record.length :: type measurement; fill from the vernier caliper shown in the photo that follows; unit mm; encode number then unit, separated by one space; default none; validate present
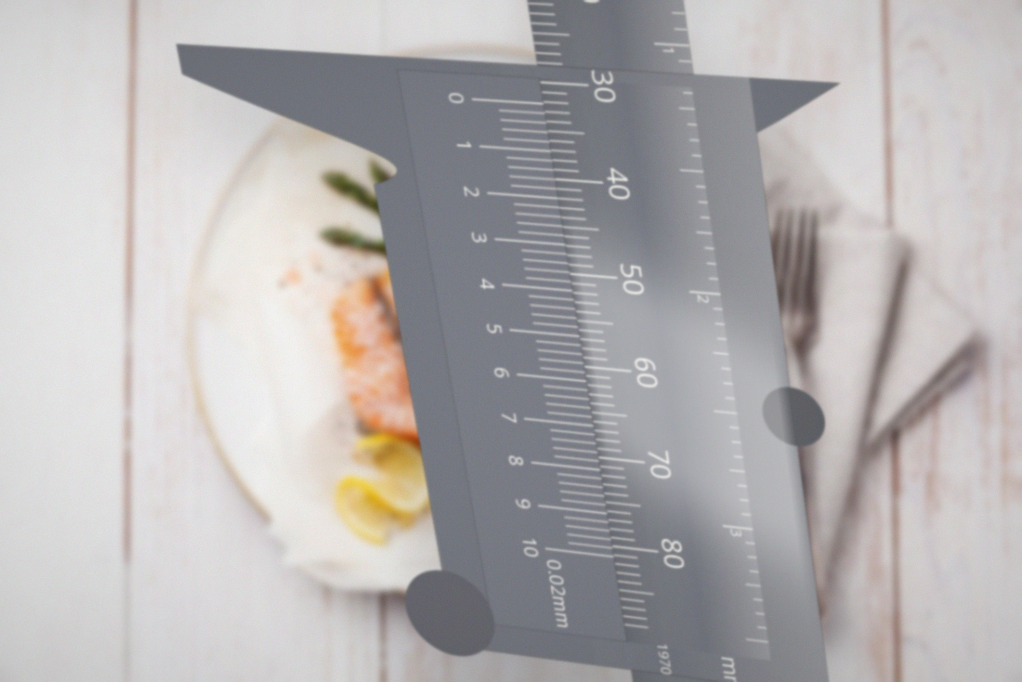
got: 32.2 mm
